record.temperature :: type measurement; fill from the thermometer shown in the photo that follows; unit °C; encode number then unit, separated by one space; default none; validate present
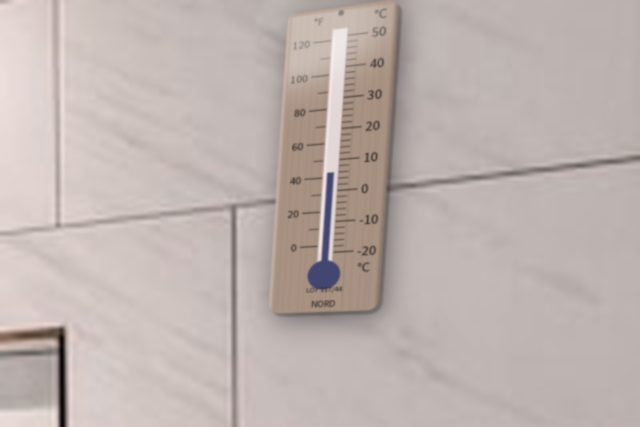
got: 6 °C
